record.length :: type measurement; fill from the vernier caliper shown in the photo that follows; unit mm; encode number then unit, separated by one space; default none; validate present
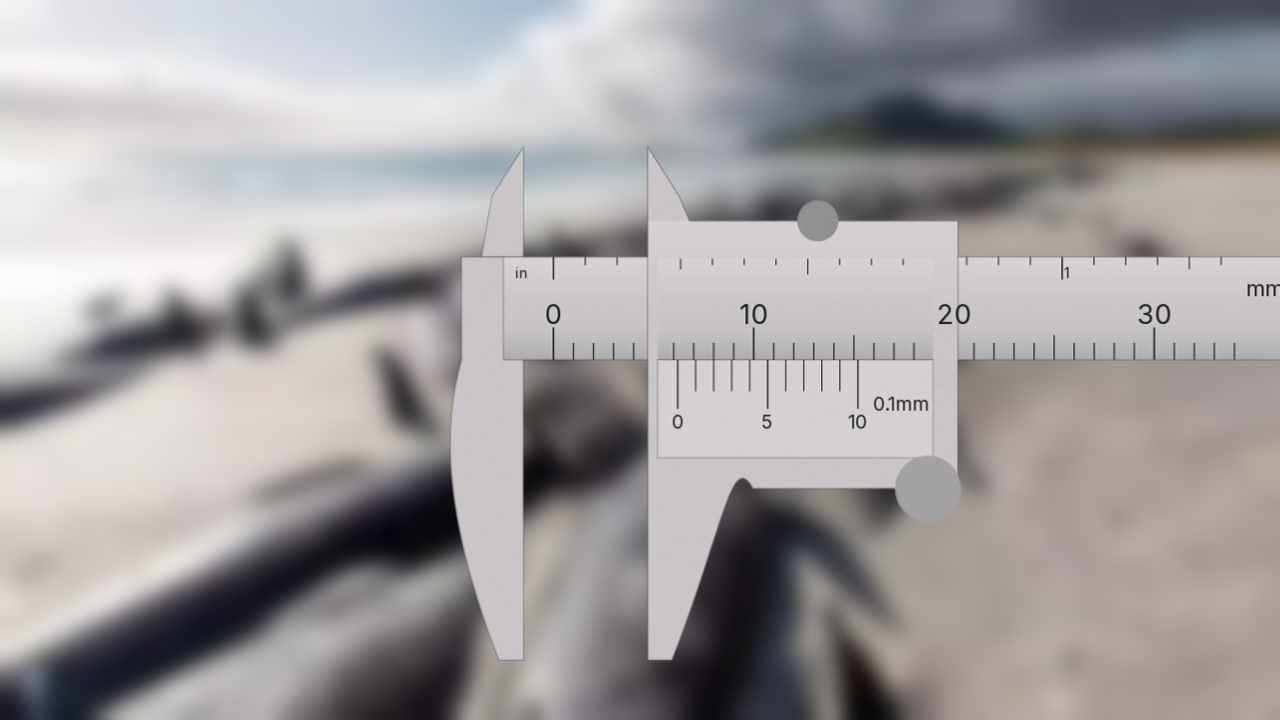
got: 6.2 mm
